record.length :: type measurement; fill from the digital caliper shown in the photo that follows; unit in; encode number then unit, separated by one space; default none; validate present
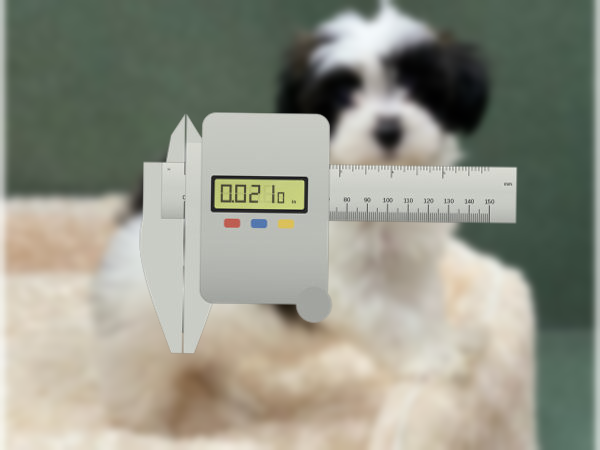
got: 0.0210 in
